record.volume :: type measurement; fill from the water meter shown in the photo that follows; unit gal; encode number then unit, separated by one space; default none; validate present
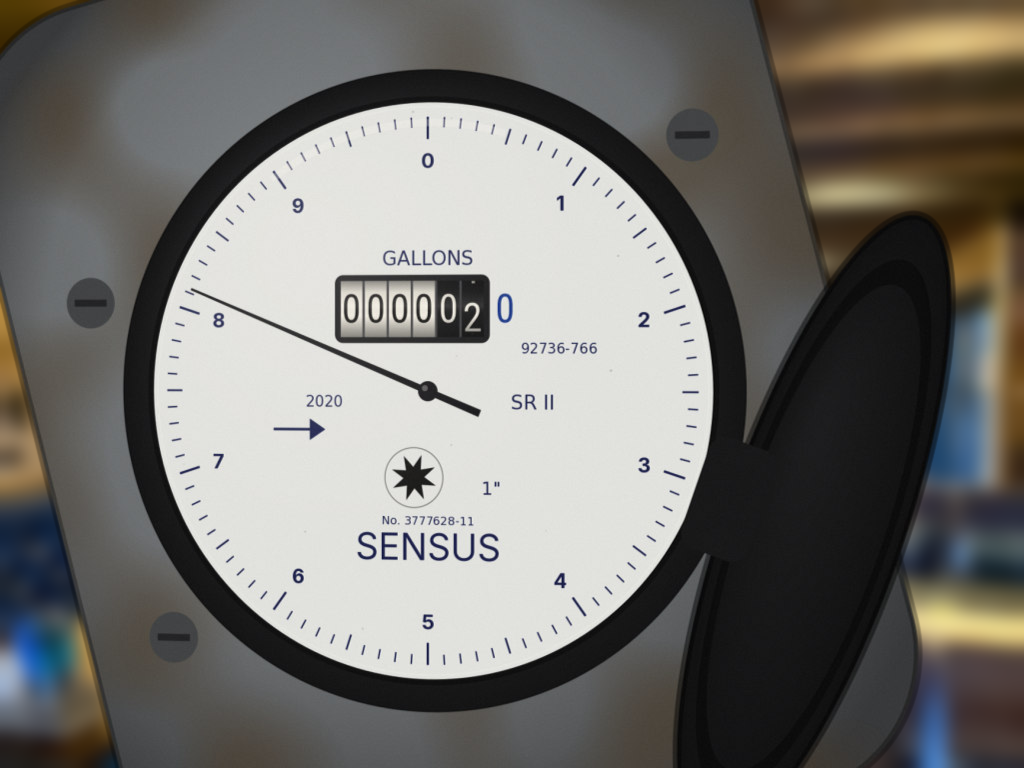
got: 18.1 gal
